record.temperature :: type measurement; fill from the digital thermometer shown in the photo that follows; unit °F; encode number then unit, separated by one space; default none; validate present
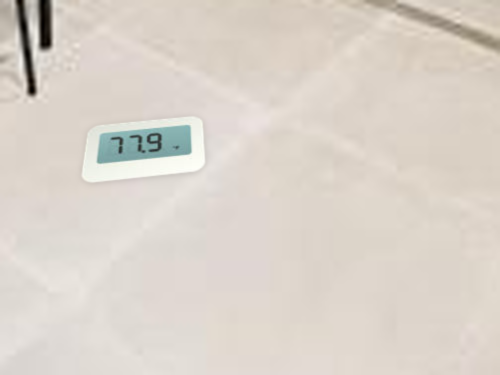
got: 77.9 °F
